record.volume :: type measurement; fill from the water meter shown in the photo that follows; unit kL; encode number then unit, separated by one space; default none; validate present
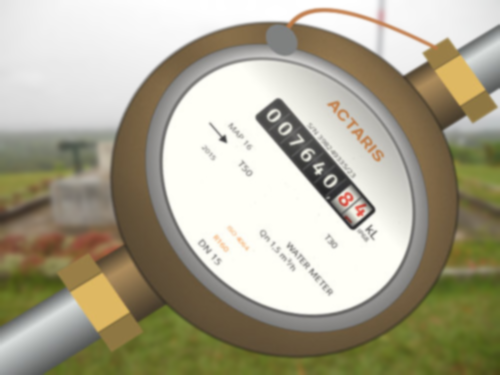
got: 7640.84 kL
